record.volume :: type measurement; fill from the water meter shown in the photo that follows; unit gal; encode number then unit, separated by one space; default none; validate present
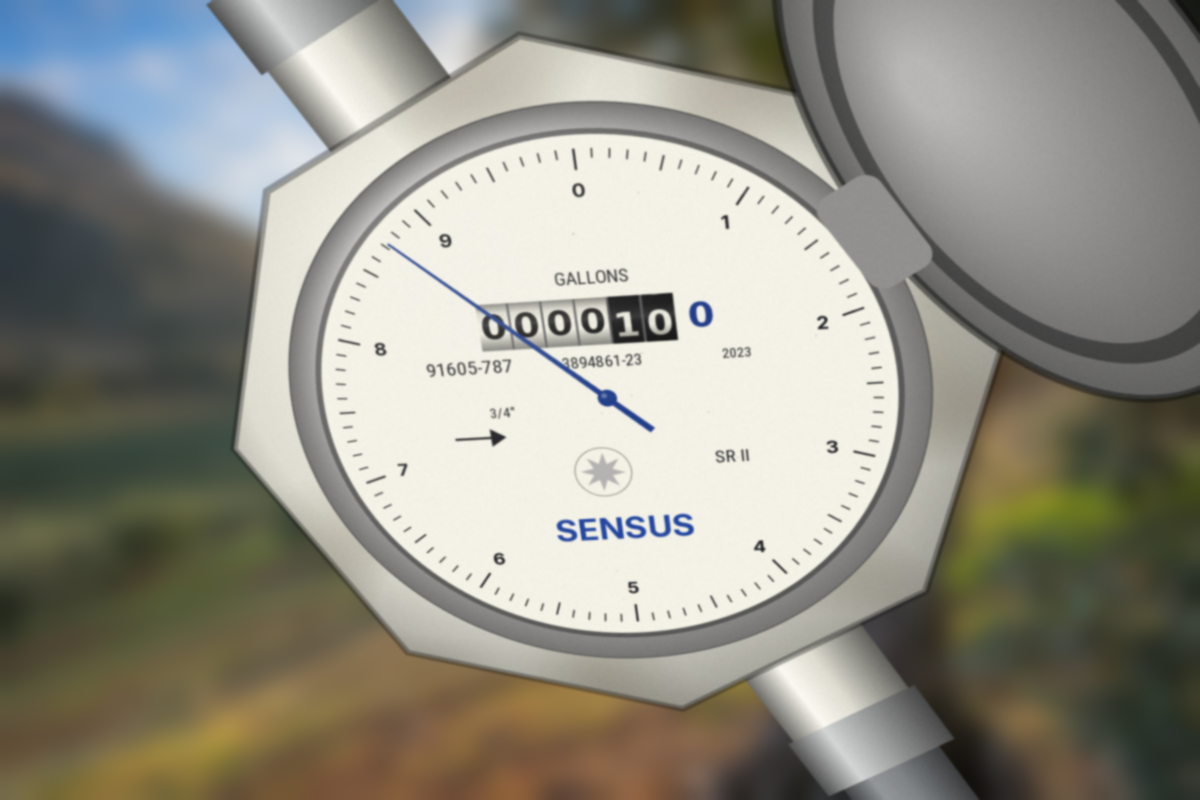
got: 98.7 gal
